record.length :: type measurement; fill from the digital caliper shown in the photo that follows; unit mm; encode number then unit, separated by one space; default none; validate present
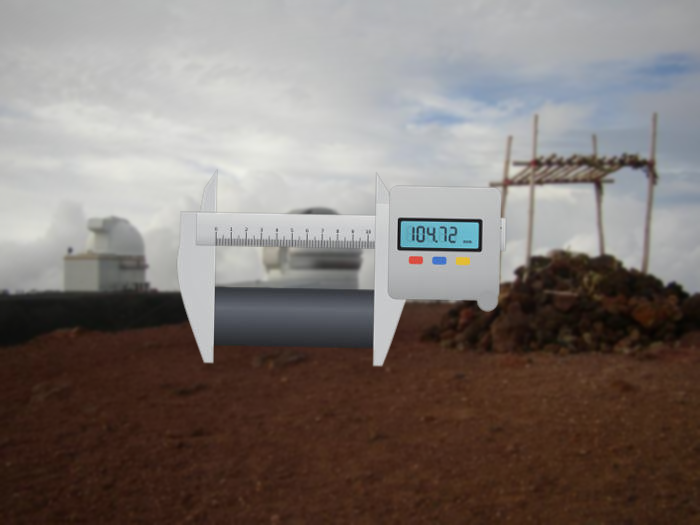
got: 104.72 mm
